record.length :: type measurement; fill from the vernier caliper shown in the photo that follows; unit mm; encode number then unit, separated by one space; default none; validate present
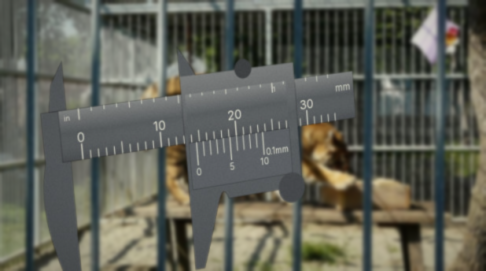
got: 14.6 mm
